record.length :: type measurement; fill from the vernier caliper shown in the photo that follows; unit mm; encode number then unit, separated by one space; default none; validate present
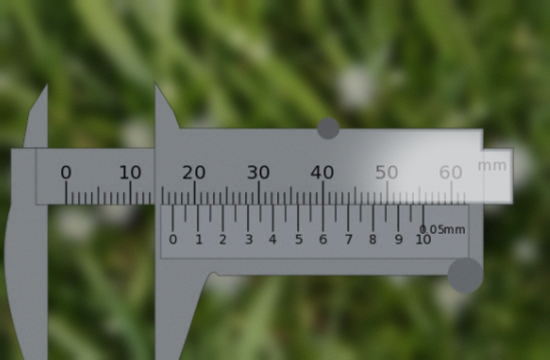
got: 16.6 mm
